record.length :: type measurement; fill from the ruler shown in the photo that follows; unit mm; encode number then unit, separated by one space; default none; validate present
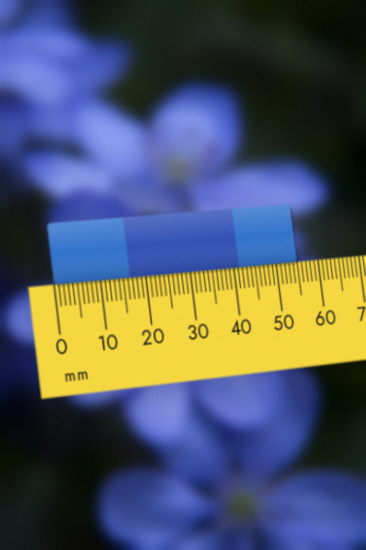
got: 55 mm
